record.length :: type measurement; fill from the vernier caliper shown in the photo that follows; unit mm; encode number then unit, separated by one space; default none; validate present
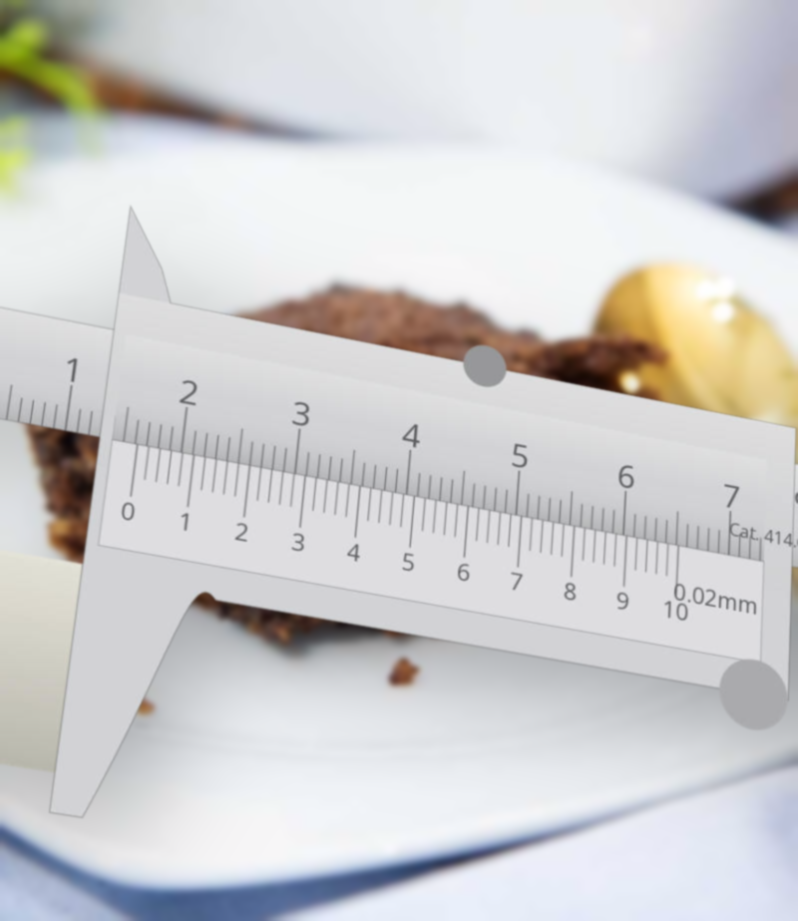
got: 16.2 mm
